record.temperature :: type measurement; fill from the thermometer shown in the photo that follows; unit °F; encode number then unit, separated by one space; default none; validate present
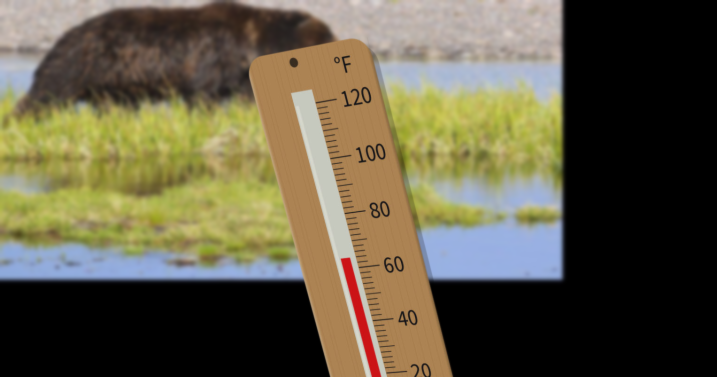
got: 64 °F
